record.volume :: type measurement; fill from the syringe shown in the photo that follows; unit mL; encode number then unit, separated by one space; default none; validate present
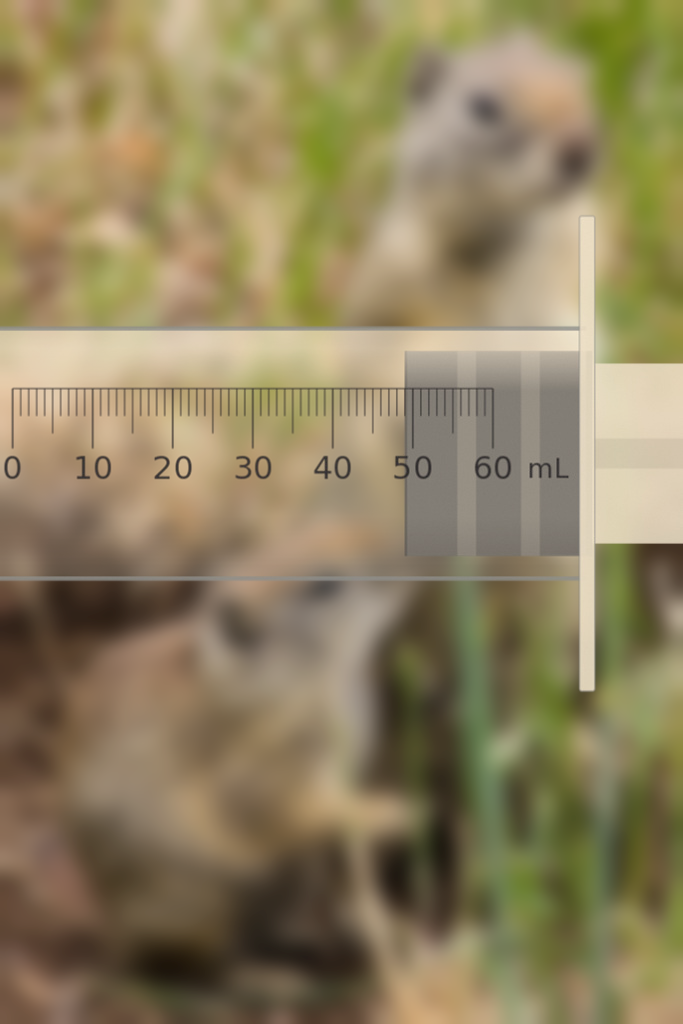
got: 49 mL
